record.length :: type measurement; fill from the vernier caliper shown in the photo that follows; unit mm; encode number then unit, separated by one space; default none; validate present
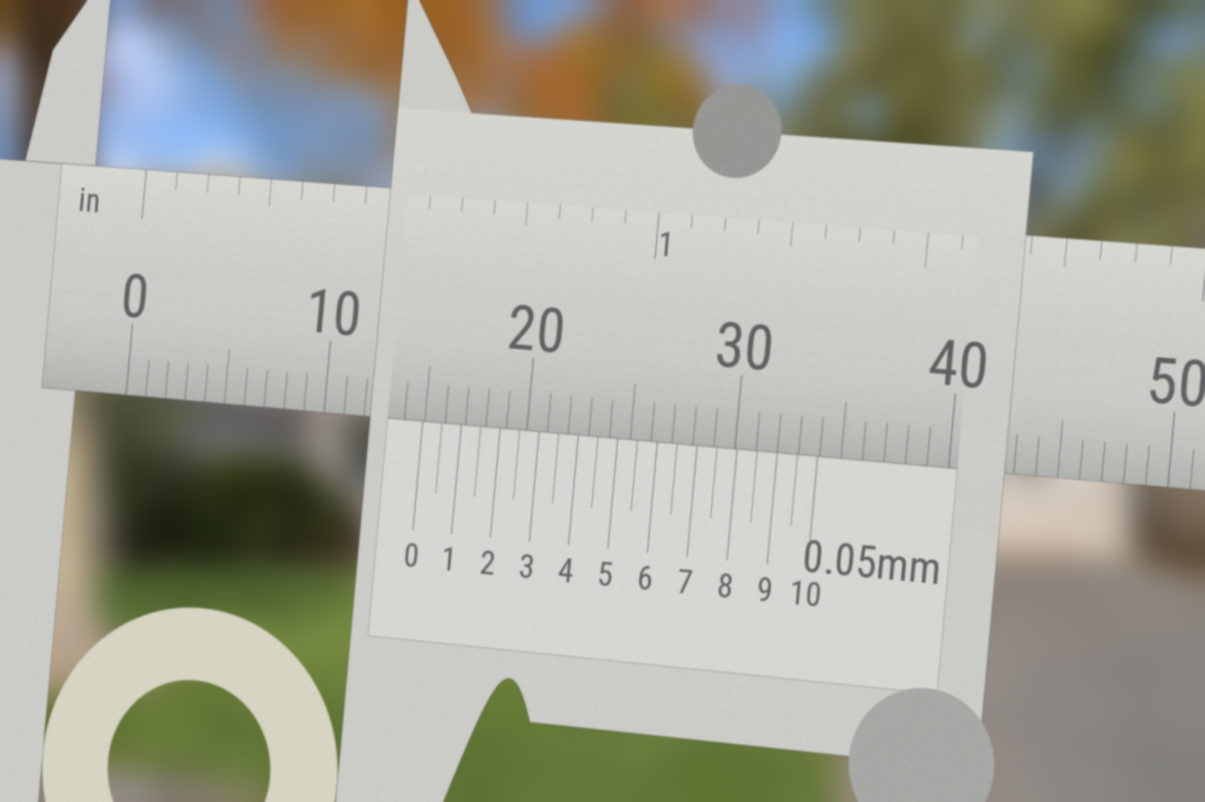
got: 14.9 mm
